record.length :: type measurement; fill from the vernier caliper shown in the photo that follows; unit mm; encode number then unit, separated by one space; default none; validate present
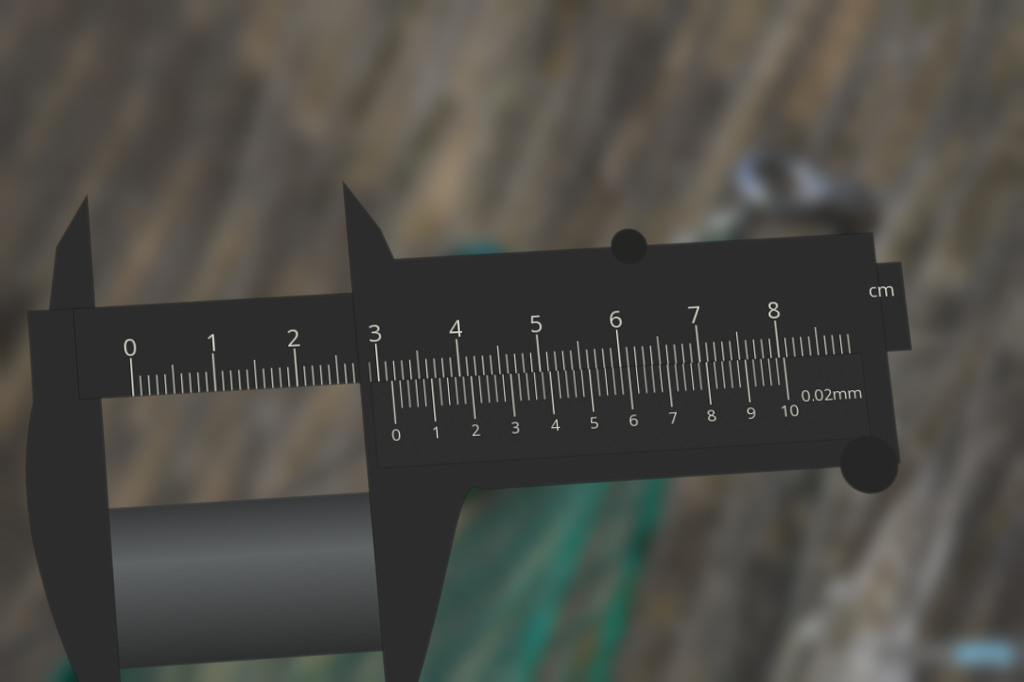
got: 31.6 mm
